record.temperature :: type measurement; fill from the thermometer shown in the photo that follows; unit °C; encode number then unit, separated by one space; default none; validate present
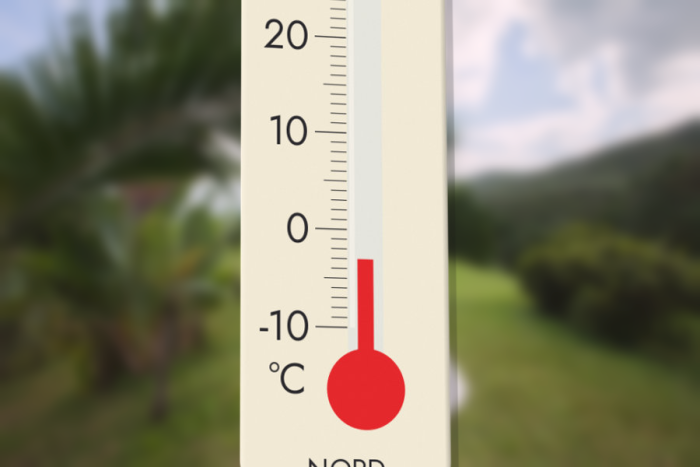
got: -3 °C
